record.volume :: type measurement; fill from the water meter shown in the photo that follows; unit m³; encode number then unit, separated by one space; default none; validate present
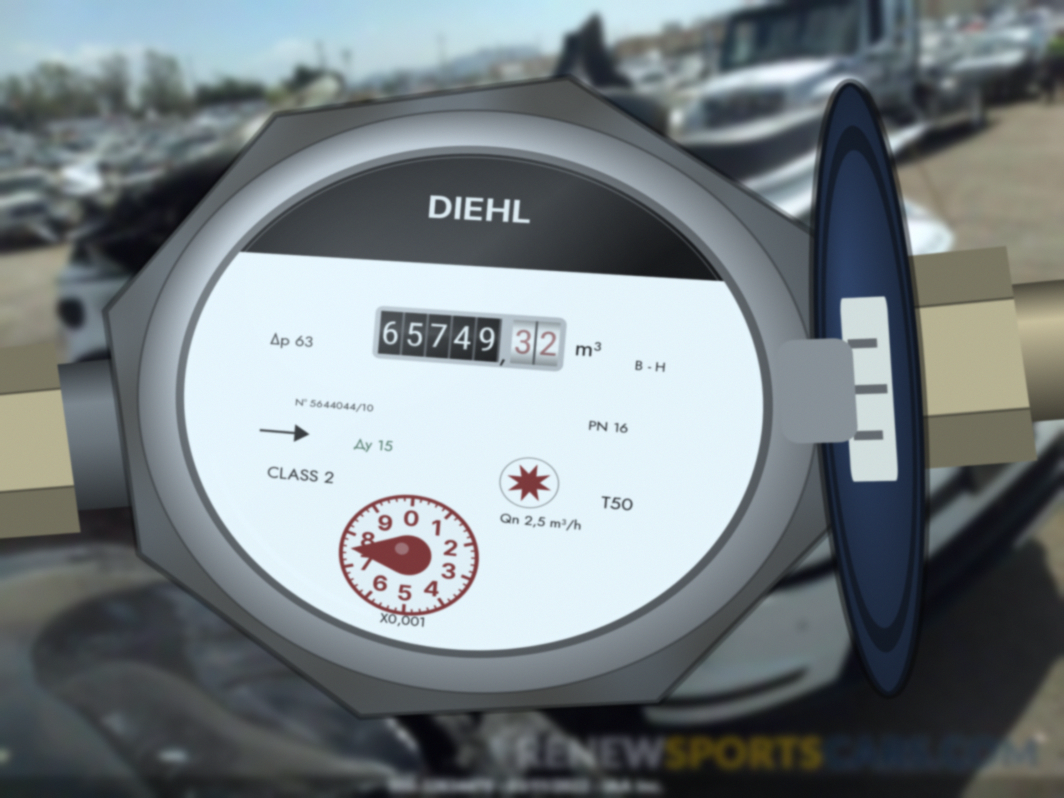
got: 65749.327 m³
